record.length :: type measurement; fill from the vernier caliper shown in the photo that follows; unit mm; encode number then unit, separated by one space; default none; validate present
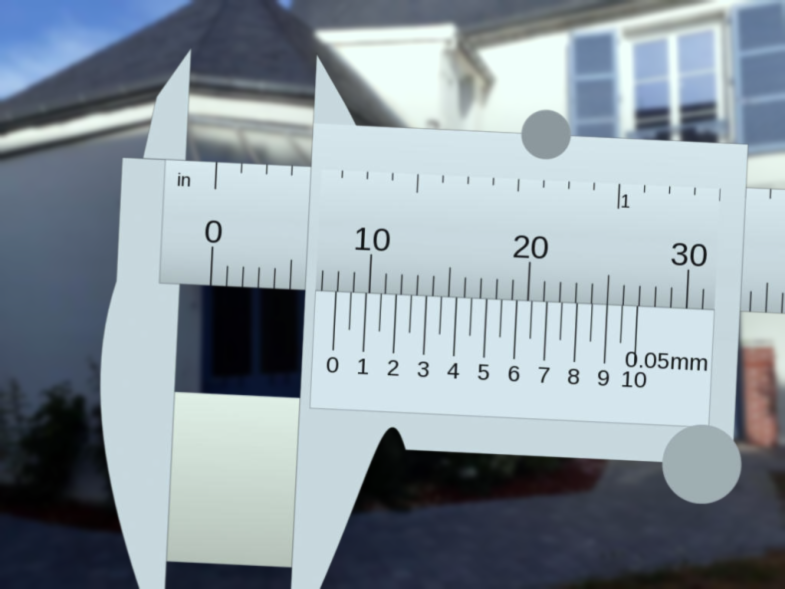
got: 7.9 mm
